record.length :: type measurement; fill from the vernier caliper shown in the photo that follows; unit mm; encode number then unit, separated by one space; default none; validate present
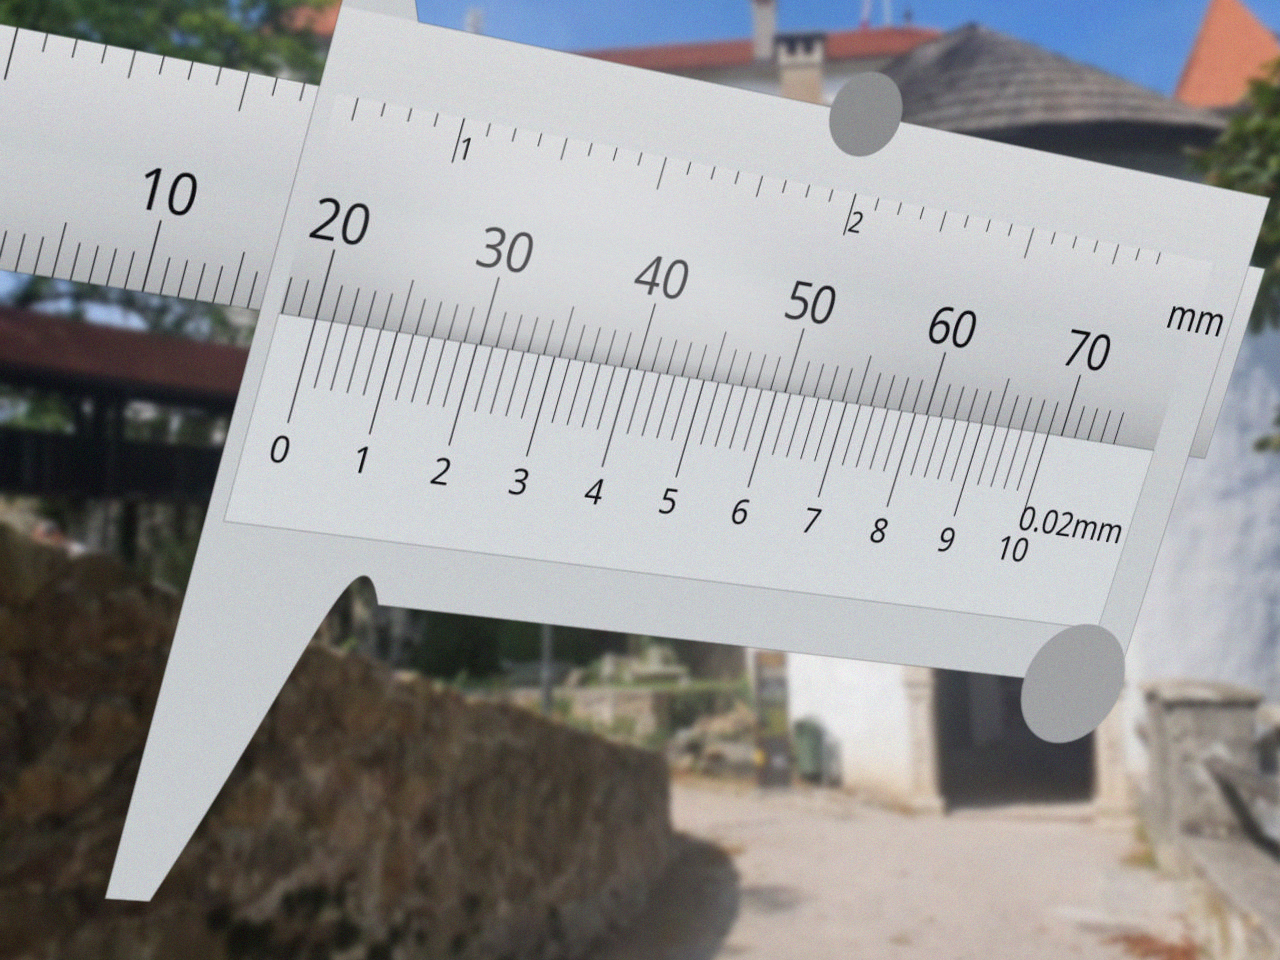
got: 20.0 mm
